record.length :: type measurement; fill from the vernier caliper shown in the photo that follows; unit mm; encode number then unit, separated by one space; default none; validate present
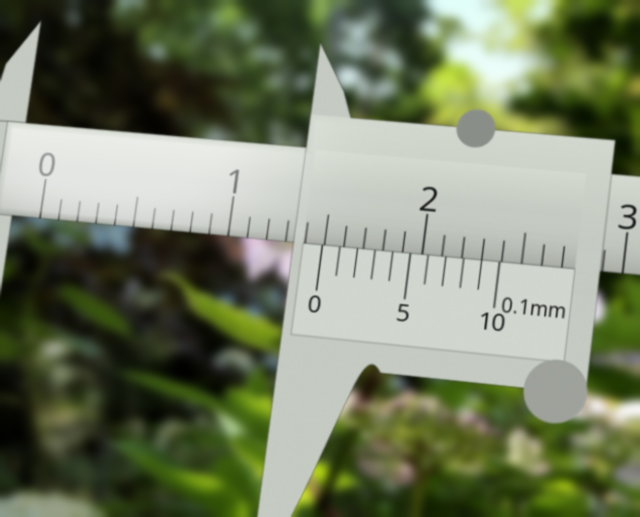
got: 14.9 mm
